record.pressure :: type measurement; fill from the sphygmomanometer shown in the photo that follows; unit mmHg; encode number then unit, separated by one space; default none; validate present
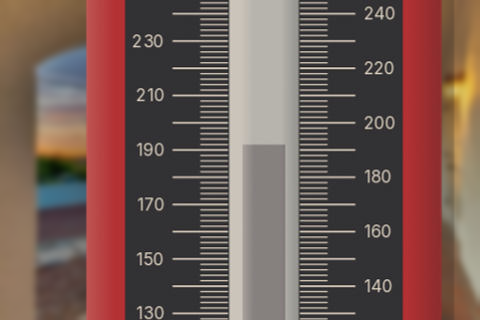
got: 192 mmHg
